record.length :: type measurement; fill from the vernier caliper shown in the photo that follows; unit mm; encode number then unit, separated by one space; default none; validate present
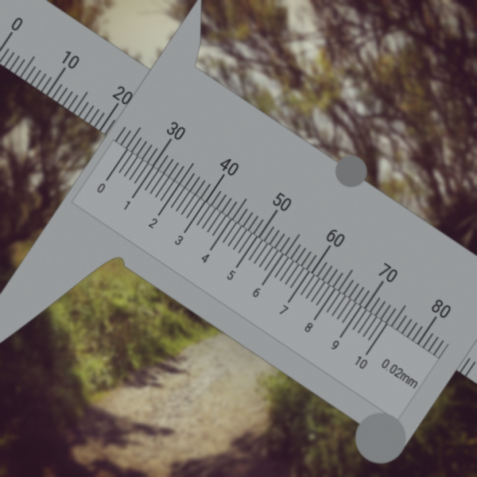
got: 25.2 mm
